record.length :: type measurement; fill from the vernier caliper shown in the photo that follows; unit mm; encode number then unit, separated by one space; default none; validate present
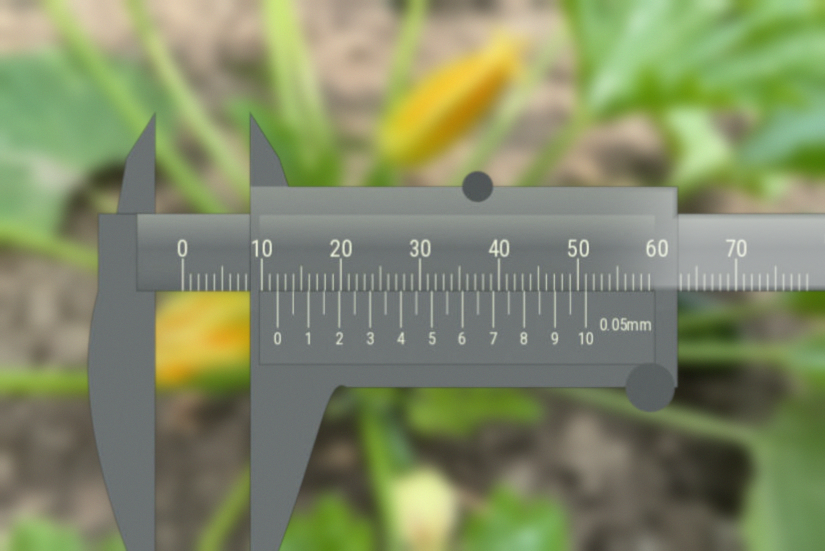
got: 12.0 mm
